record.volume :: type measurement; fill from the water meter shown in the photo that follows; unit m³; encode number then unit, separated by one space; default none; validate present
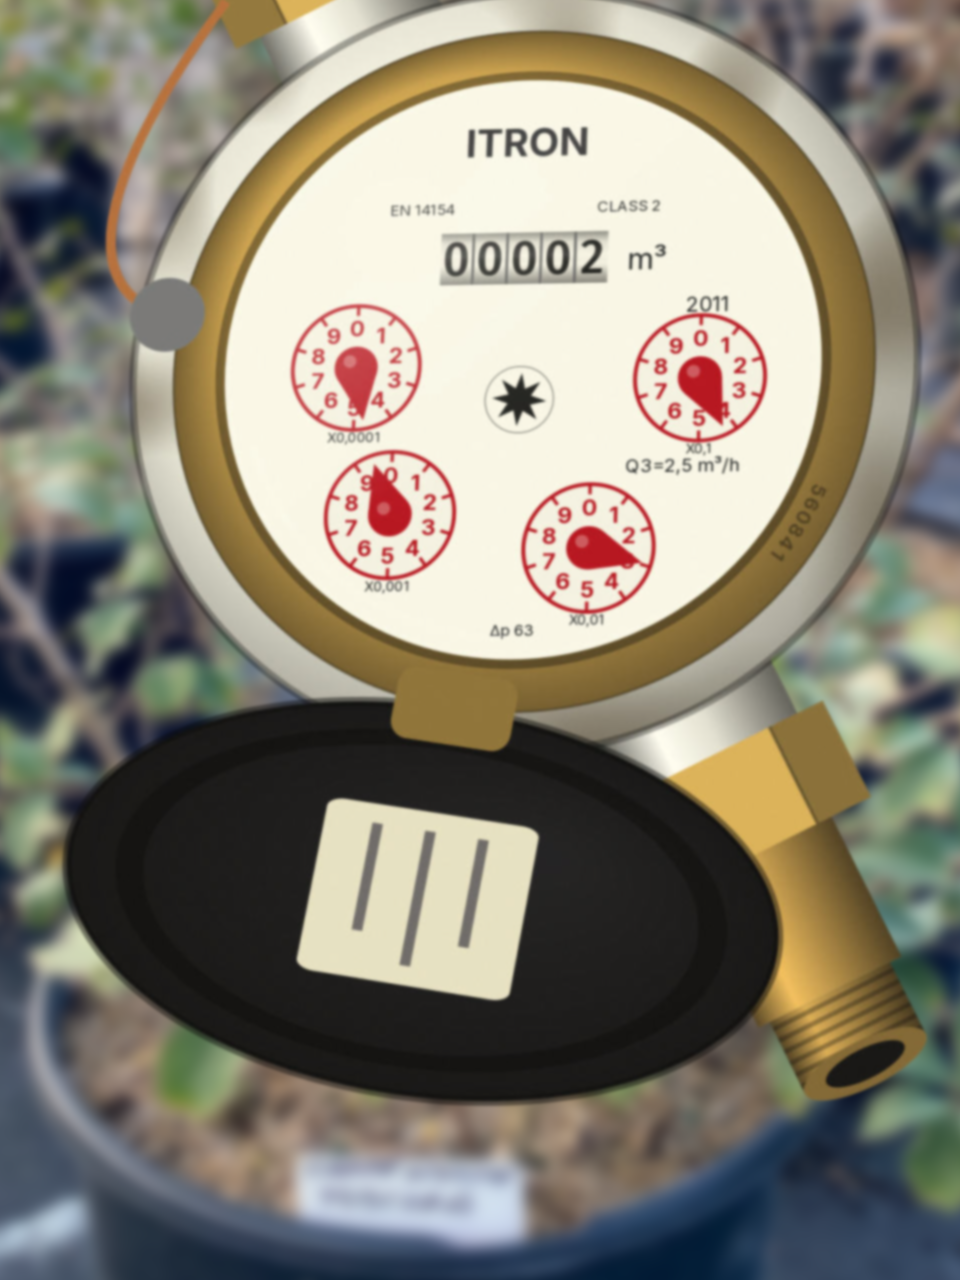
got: 2.4294 m³
